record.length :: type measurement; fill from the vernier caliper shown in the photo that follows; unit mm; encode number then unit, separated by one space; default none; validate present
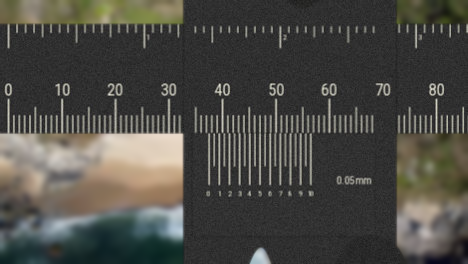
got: 37.5 mm
